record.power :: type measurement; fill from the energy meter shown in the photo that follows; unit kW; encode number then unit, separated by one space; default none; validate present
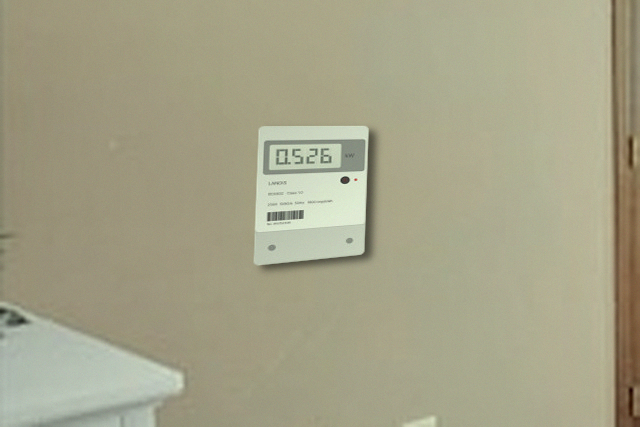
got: 0.526 kW
